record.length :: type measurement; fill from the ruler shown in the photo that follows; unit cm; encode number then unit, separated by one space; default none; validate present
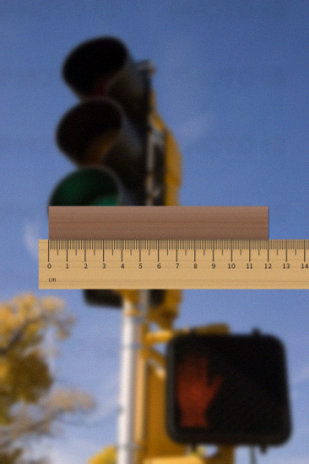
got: 12 cm
